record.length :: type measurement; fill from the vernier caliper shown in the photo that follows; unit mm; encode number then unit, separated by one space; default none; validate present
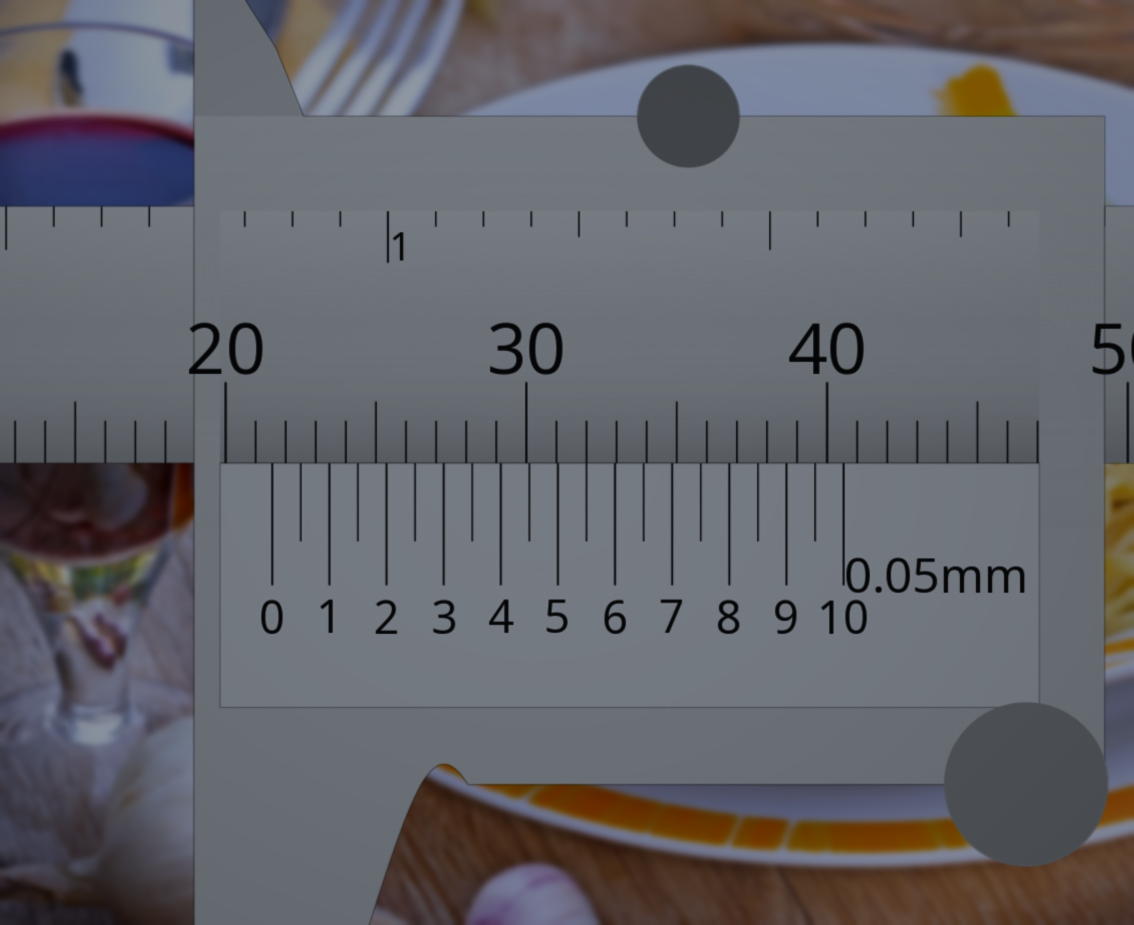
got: 21.55 mm
